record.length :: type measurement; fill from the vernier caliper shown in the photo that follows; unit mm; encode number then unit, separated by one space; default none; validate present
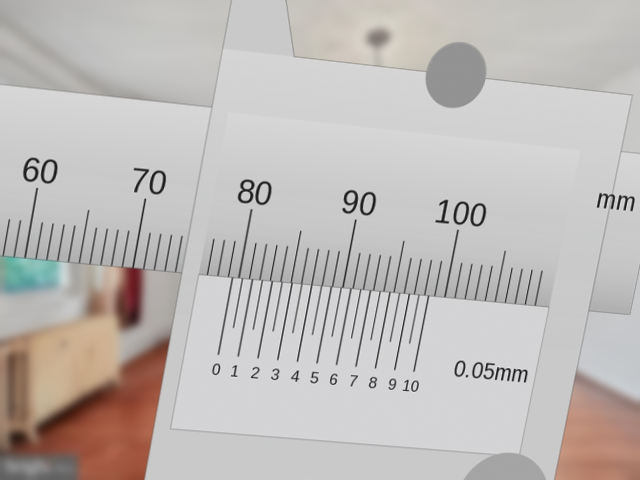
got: 79.4 mm
